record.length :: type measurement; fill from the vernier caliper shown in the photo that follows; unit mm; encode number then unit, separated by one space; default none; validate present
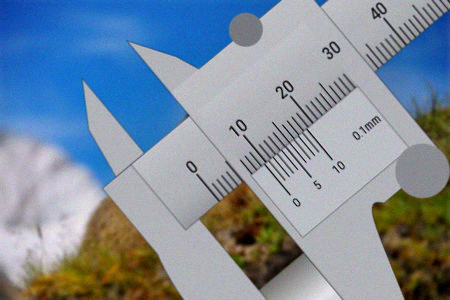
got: 9.6 mm
